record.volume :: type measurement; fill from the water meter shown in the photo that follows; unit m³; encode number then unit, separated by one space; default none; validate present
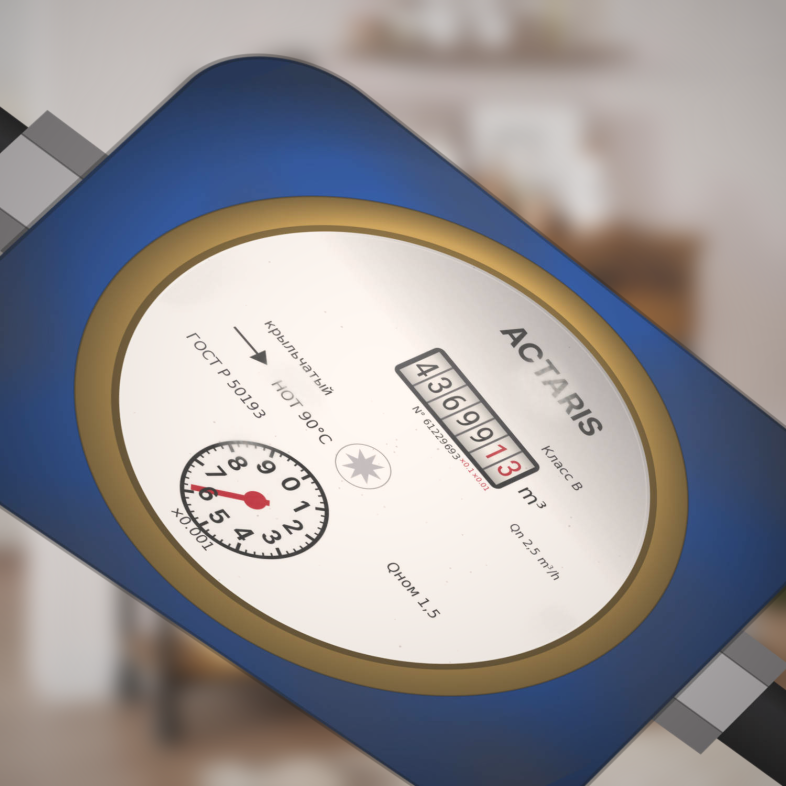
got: 43699.136 m³
